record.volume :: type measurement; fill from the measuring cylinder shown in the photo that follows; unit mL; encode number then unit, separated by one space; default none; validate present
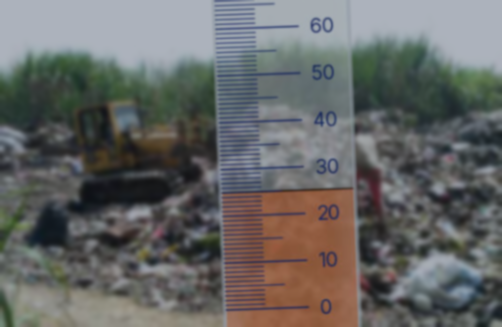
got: 25 mL
